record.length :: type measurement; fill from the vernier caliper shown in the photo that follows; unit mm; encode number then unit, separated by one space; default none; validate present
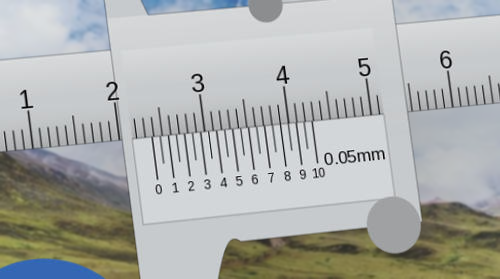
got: 23.8 mm
